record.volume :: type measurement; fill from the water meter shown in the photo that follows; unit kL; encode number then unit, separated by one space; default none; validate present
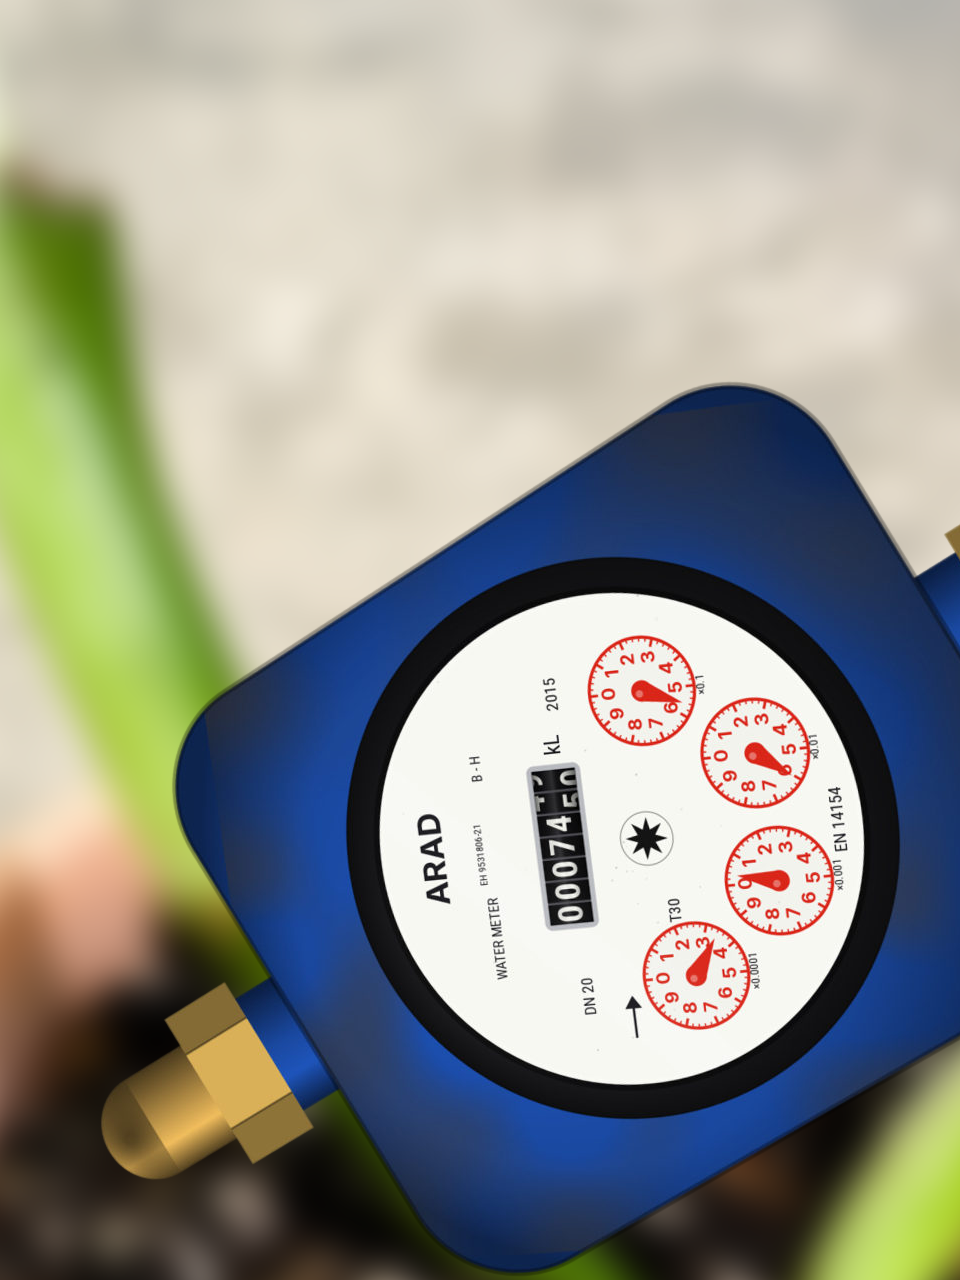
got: 7449.5603 kL
